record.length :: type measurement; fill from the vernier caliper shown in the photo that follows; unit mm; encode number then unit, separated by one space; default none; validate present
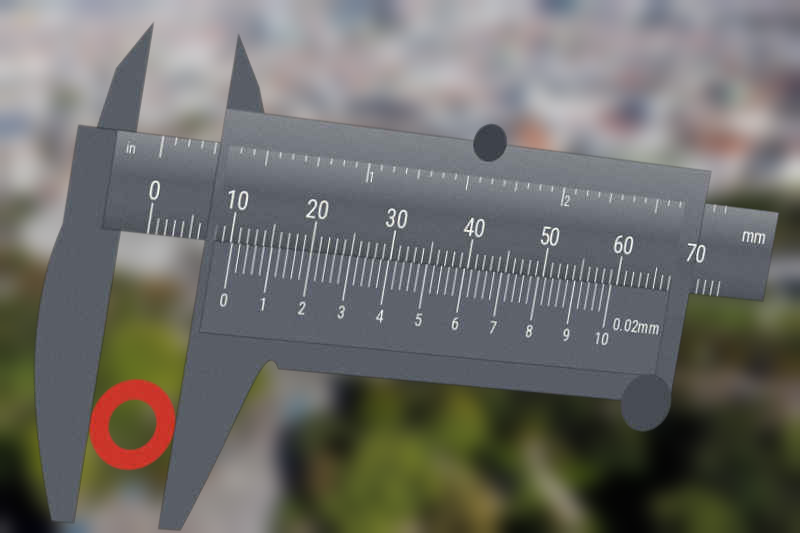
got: 10.2 mm
